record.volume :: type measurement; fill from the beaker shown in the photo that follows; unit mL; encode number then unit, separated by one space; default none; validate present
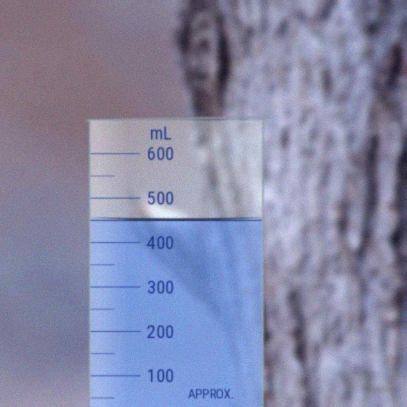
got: 450 mL
